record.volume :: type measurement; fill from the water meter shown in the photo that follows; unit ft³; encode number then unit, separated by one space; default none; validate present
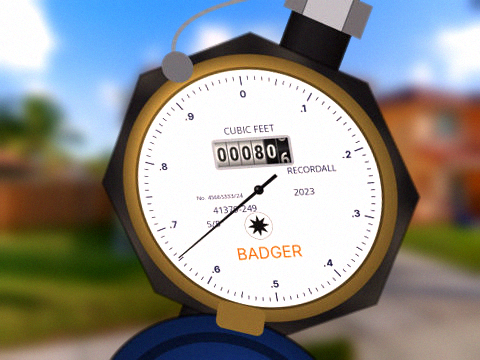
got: 805.65 ft³
